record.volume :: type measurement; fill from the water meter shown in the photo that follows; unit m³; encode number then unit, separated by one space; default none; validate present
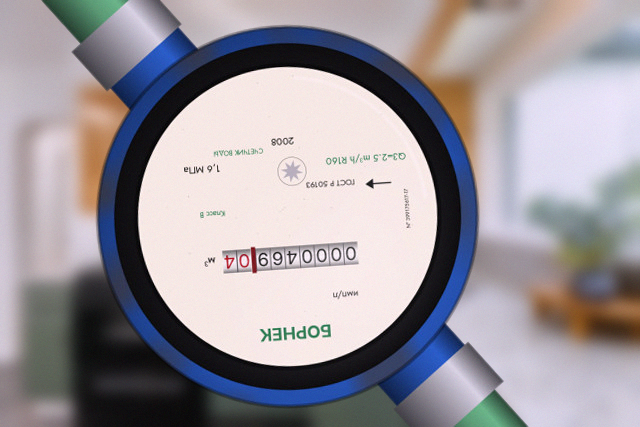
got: 469.04 m³
